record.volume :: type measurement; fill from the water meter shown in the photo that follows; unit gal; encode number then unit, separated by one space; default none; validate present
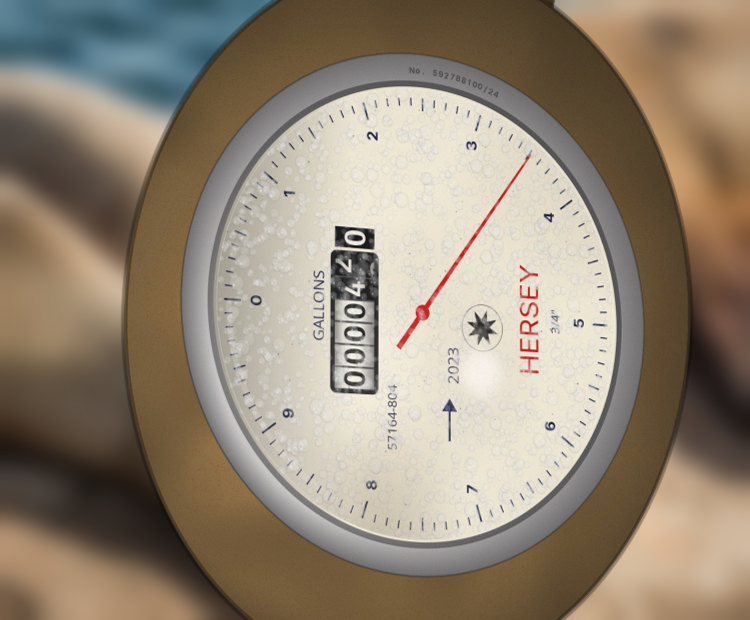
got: 423.5 gal
